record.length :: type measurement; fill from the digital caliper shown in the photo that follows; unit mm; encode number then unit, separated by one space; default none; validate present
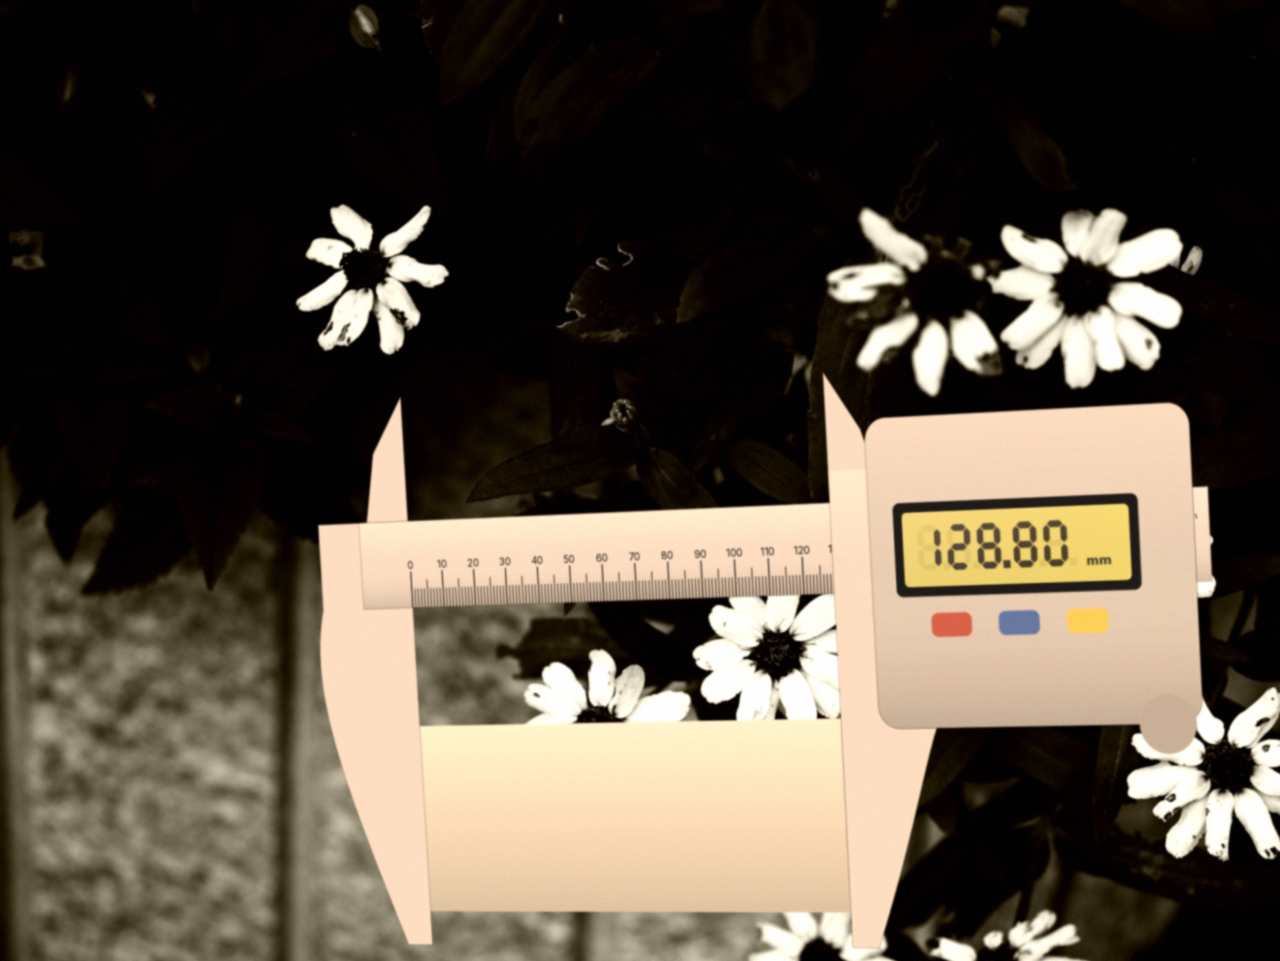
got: 128.80 mm
